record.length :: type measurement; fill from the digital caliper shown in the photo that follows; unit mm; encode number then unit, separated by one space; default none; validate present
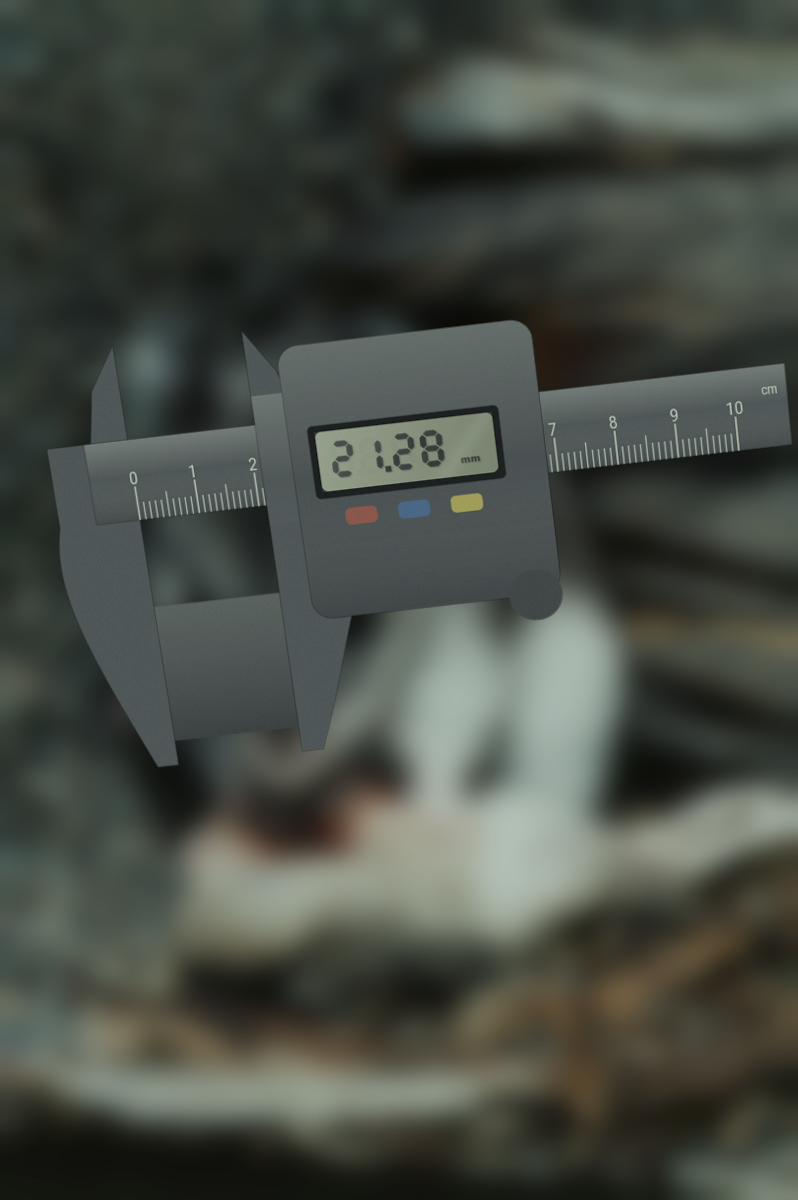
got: 21.28 mm
